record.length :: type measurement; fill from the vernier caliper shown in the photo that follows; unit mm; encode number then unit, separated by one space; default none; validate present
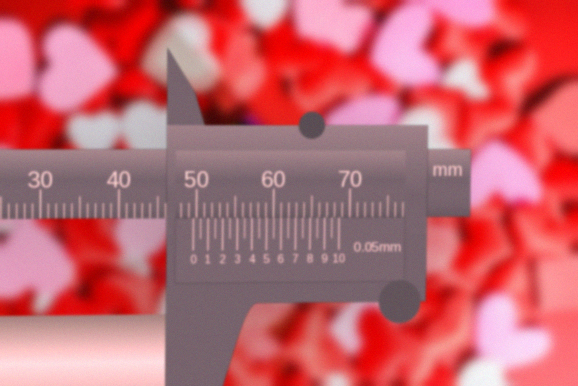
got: 49.6 mm
